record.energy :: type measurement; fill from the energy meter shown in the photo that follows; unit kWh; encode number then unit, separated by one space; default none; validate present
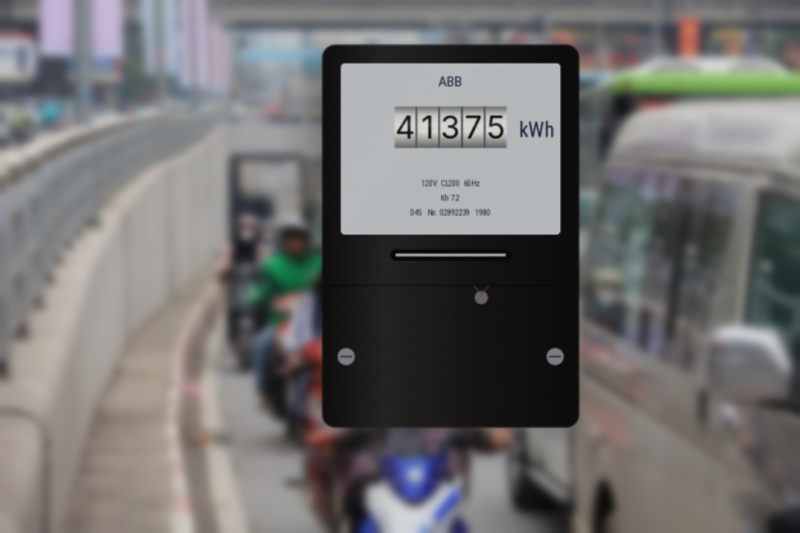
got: 41375 kWh
